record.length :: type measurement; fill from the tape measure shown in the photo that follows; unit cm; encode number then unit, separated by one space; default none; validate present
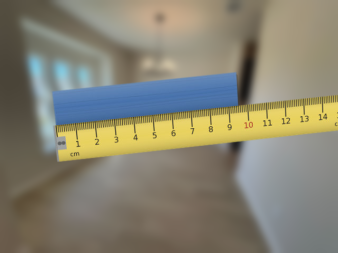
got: 9.5 cm
